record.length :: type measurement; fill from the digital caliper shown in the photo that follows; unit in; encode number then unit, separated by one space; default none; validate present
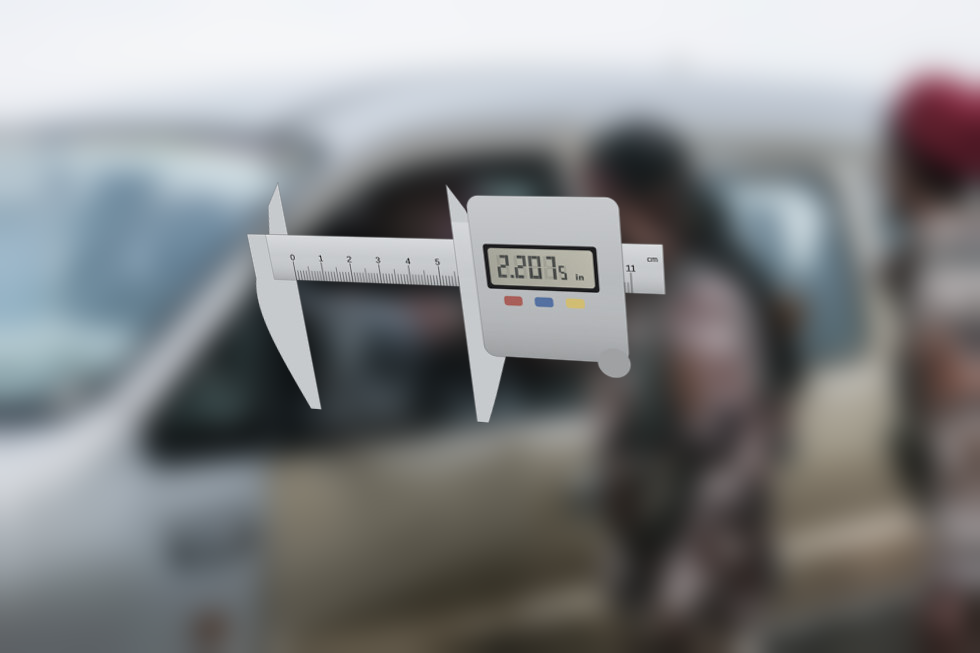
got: 2.2075 in
